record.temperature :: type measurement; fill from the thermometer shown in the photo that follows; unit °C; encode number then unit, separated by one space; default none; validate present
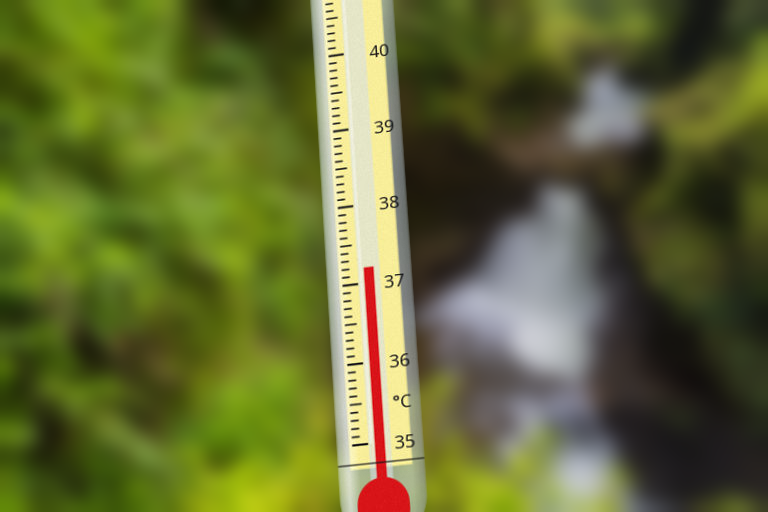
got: 37.2 °C
